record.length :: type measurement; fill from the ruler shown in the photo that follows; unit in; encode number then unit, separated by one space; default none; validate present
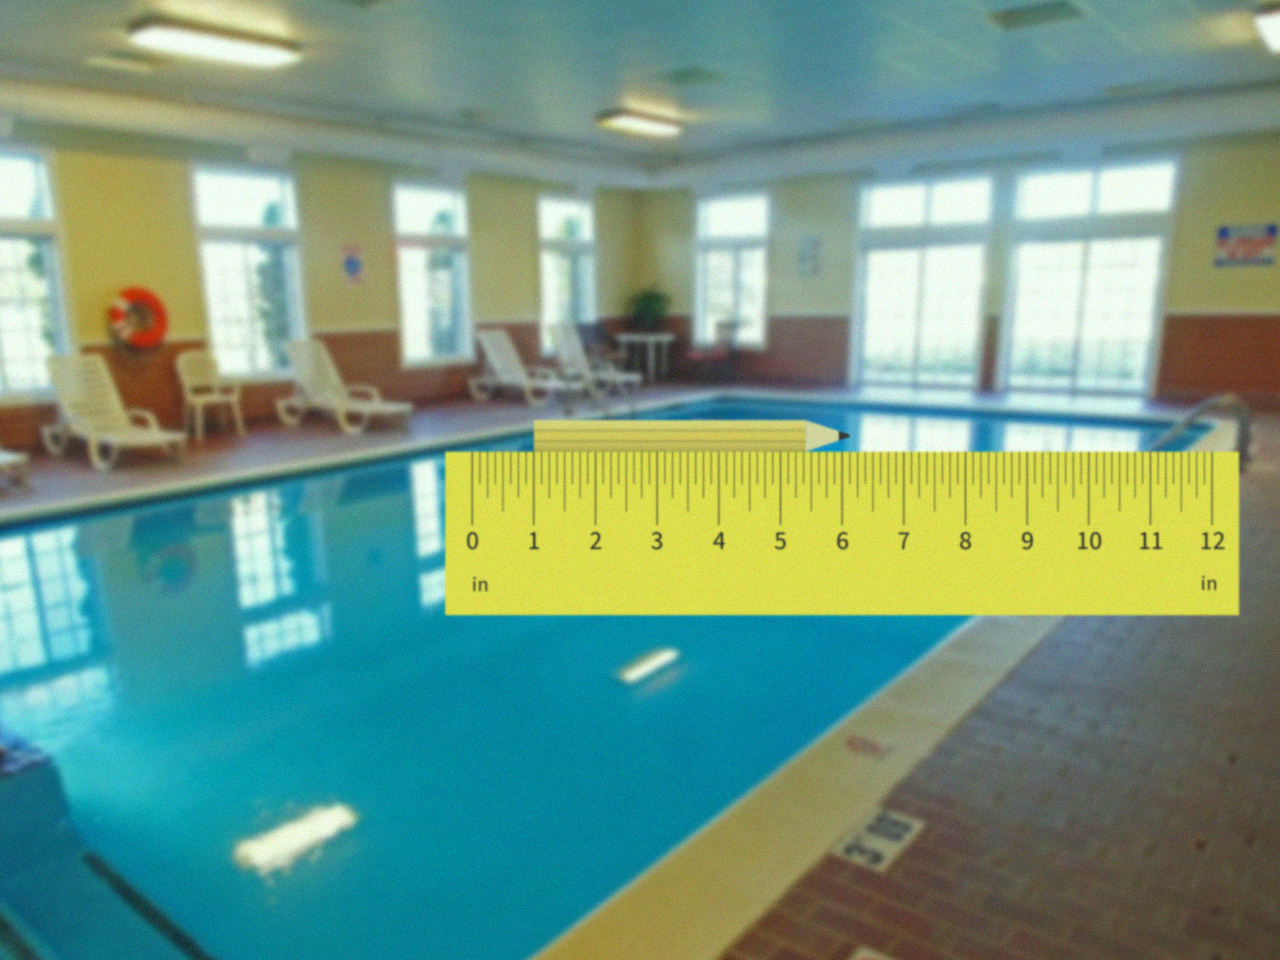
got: 5.125 in
